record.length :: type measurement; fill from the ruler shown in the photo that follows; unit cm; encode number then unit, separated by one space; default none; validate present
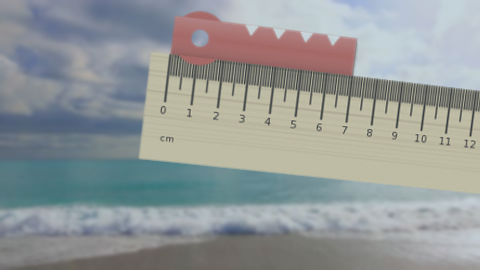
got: 7 cm
